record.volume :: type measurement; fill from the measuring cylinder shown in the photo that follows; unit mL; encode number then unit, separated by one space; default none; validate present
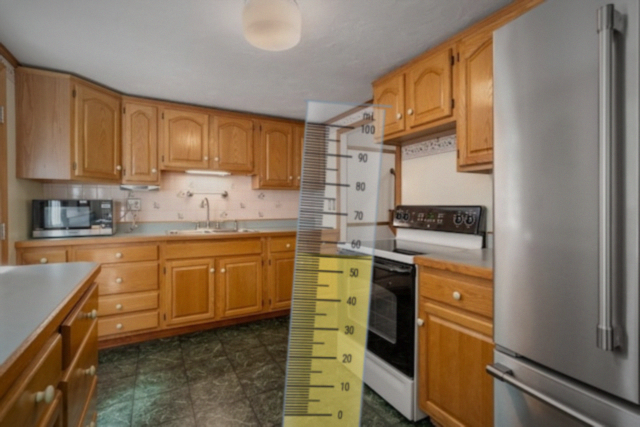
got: 55 mL
